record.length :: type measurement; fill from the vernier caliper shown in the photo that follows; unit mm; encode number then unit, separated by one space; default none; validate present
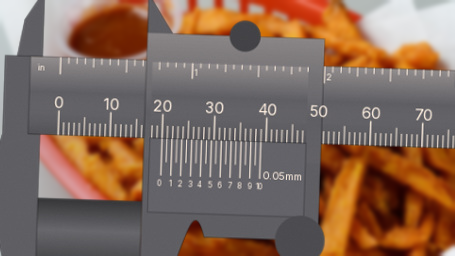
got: 20.0 mm
